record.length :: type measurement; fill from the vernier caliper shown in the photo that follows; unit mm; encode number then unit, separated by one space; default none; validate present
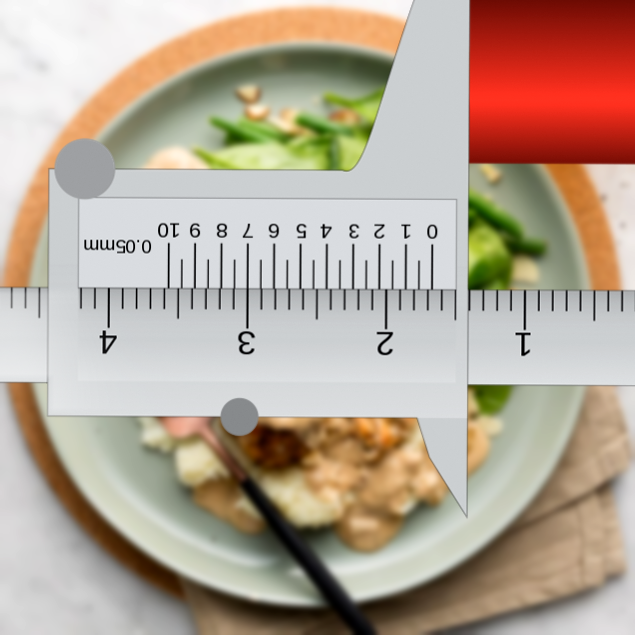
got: 16.7 mm
